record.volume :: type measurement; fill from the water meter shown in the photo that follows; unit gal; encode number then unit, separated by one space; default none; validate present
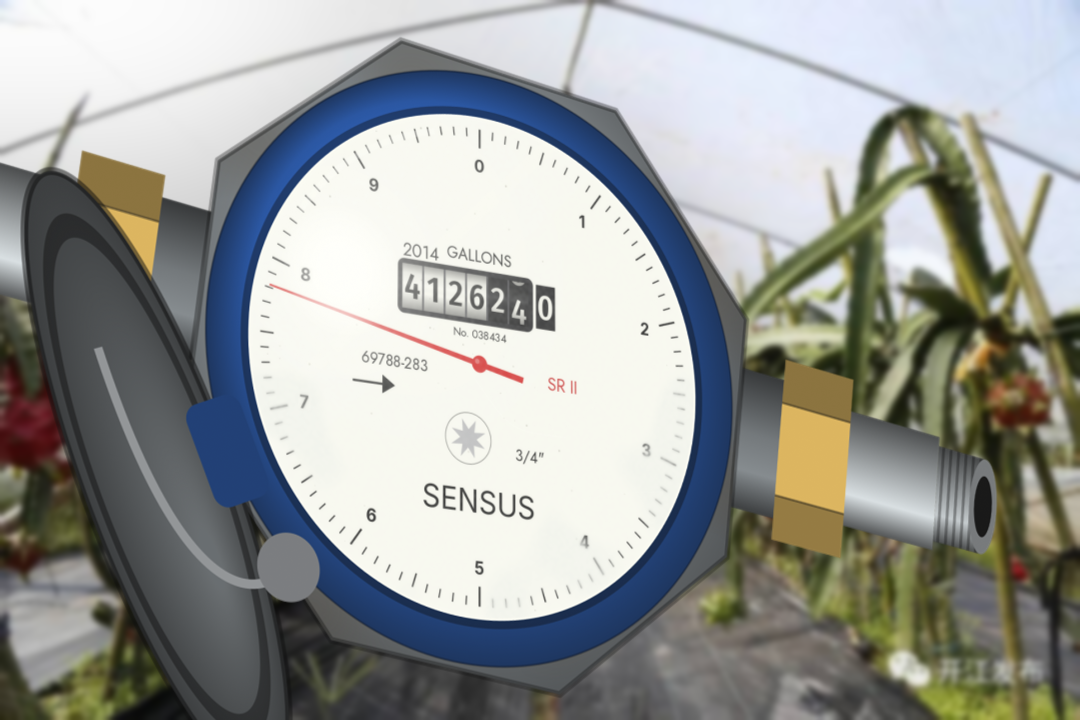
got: 4126237.8 gal
